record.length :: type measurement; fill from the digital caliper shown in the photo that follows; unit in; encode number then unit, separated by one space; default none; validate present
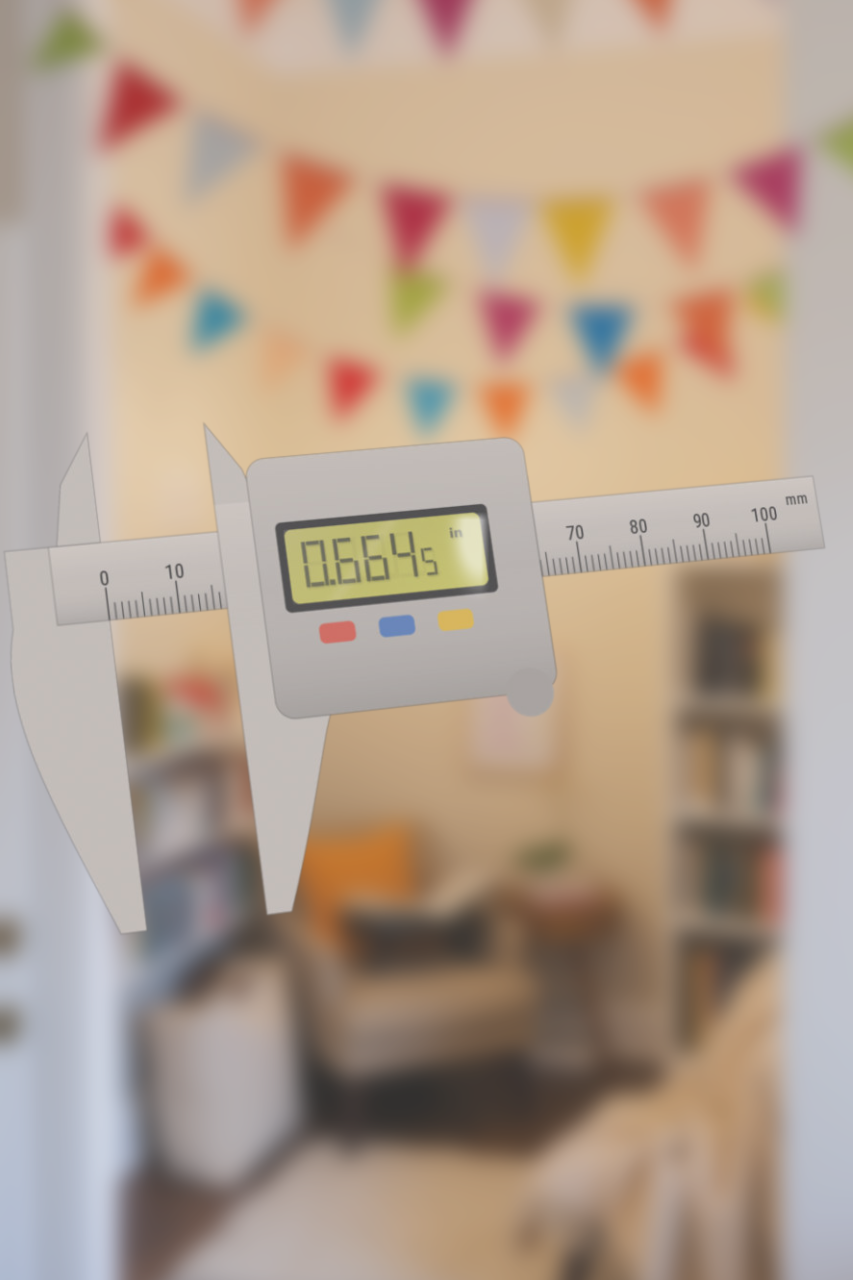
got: 0.6645 in
